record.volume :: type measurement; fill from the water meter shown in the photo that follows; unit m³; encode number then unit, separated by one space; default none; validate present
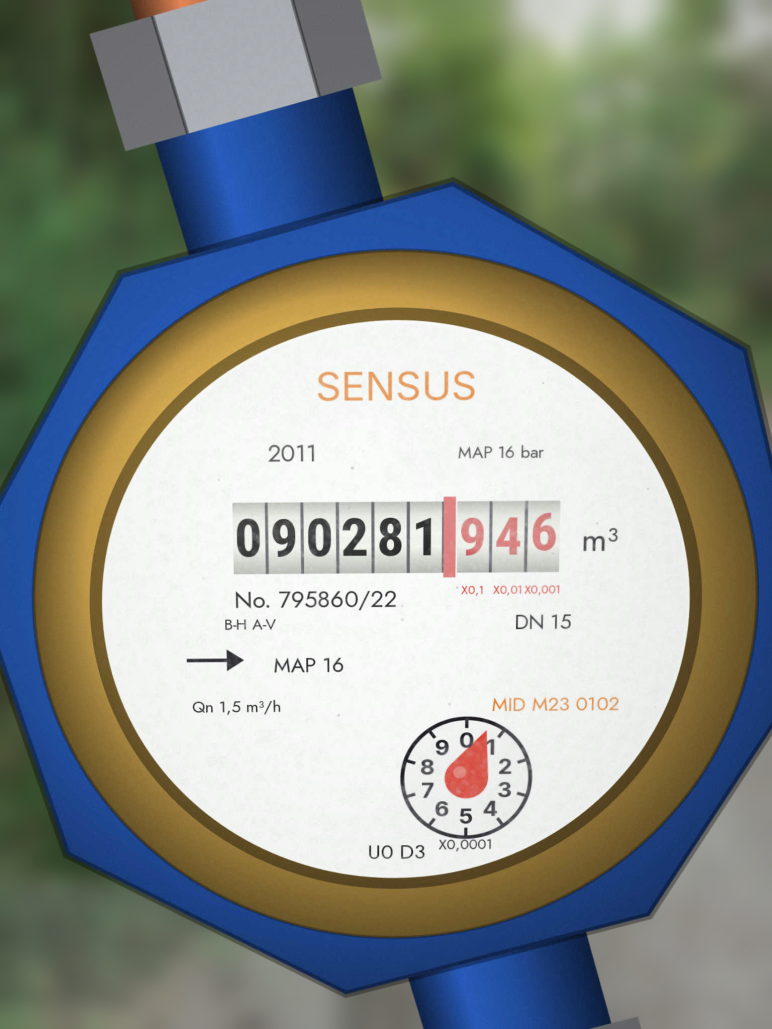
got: 90281.9460 m³
